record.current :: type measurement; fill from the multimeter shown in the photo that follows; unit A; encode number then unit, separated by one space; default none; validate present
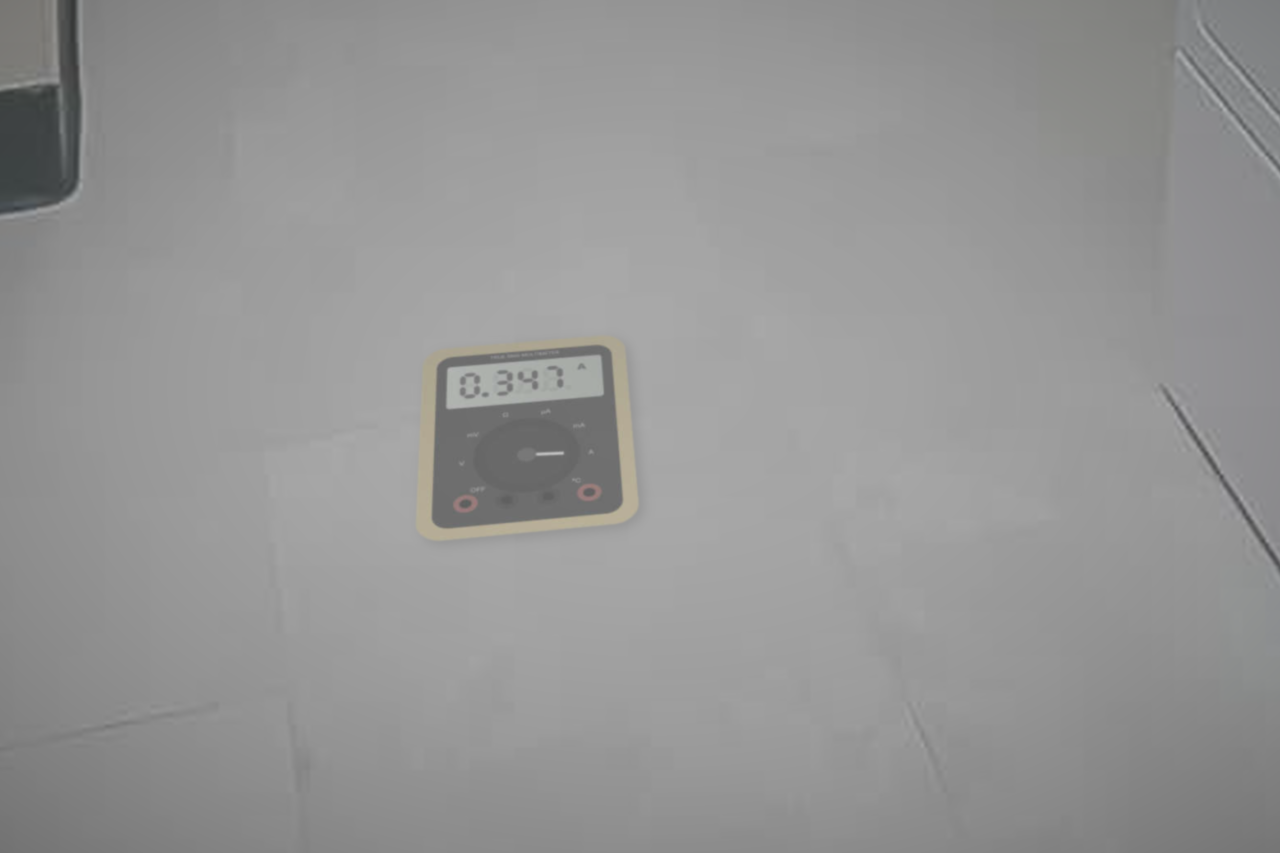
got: 0.347 A
